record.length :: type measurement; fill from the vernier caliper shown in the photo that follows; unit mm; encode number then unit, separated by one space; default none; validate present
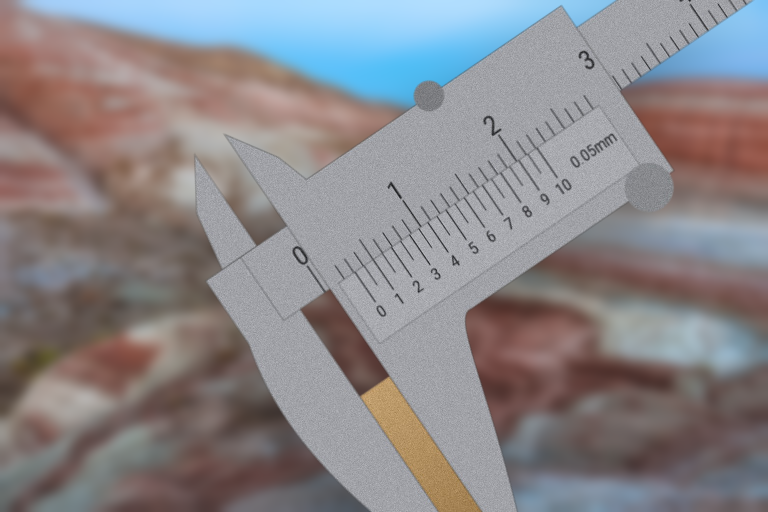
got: 3.1 mm
